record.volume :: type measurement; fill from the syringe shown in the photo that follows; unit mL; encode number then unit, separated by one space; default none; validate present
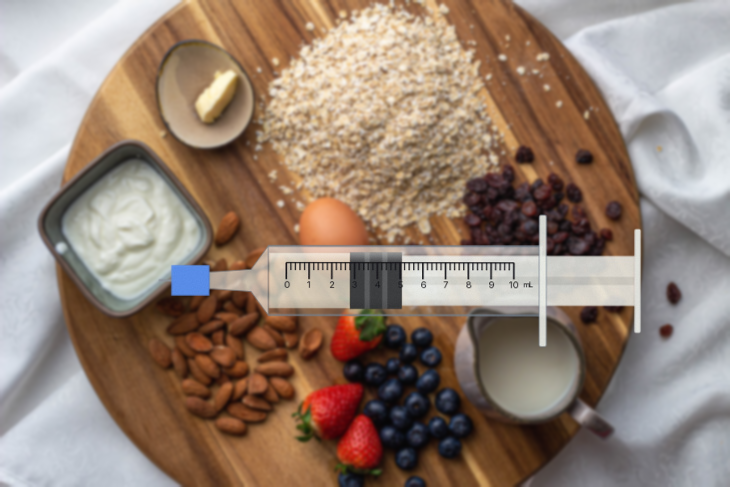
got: 2.8 mL
